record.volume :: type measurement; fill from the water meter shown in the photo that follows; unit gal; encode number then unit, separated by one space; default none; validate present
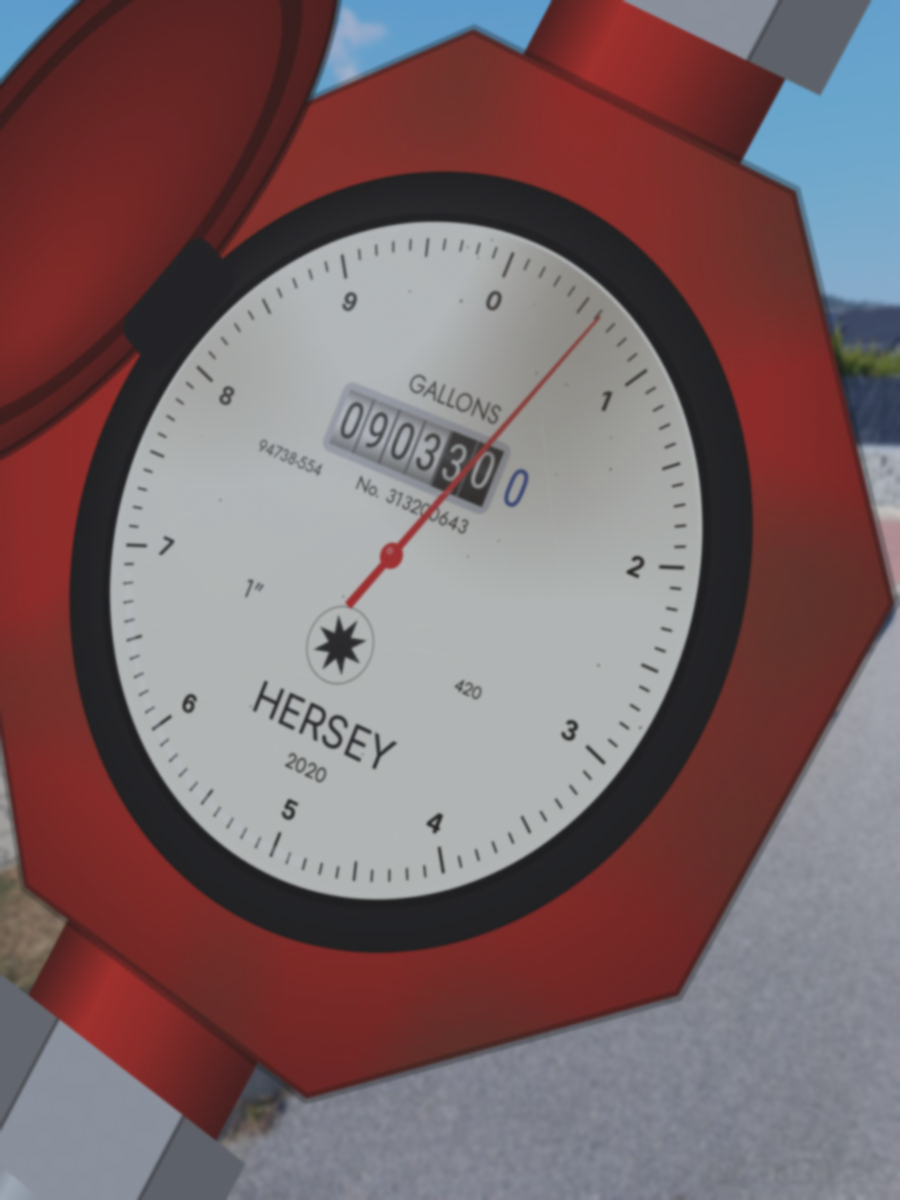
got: 903300.6 gal
